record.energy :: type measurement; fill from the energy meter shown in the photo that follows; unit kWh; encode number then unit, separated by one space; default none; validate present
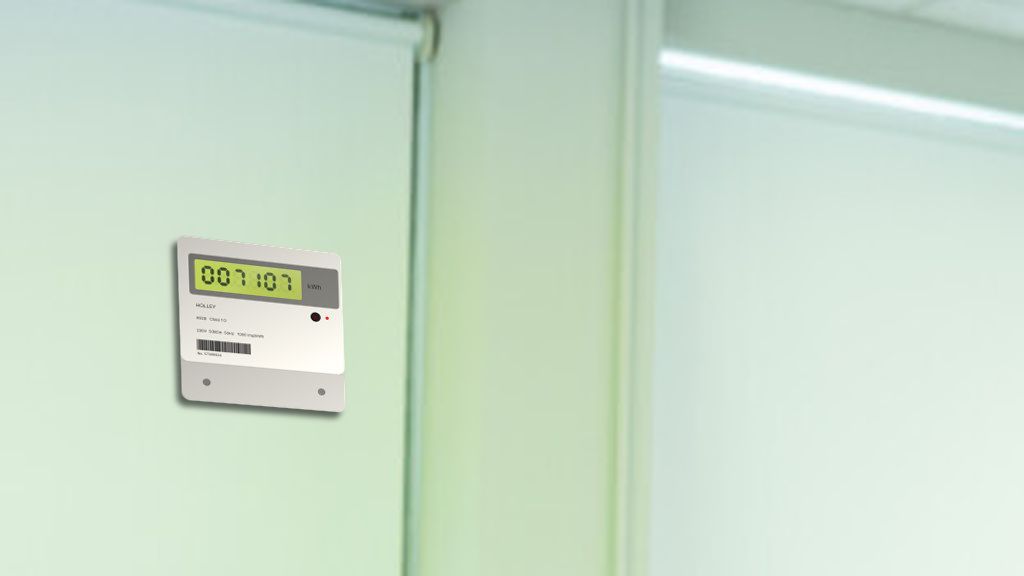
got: 7107 kWh
